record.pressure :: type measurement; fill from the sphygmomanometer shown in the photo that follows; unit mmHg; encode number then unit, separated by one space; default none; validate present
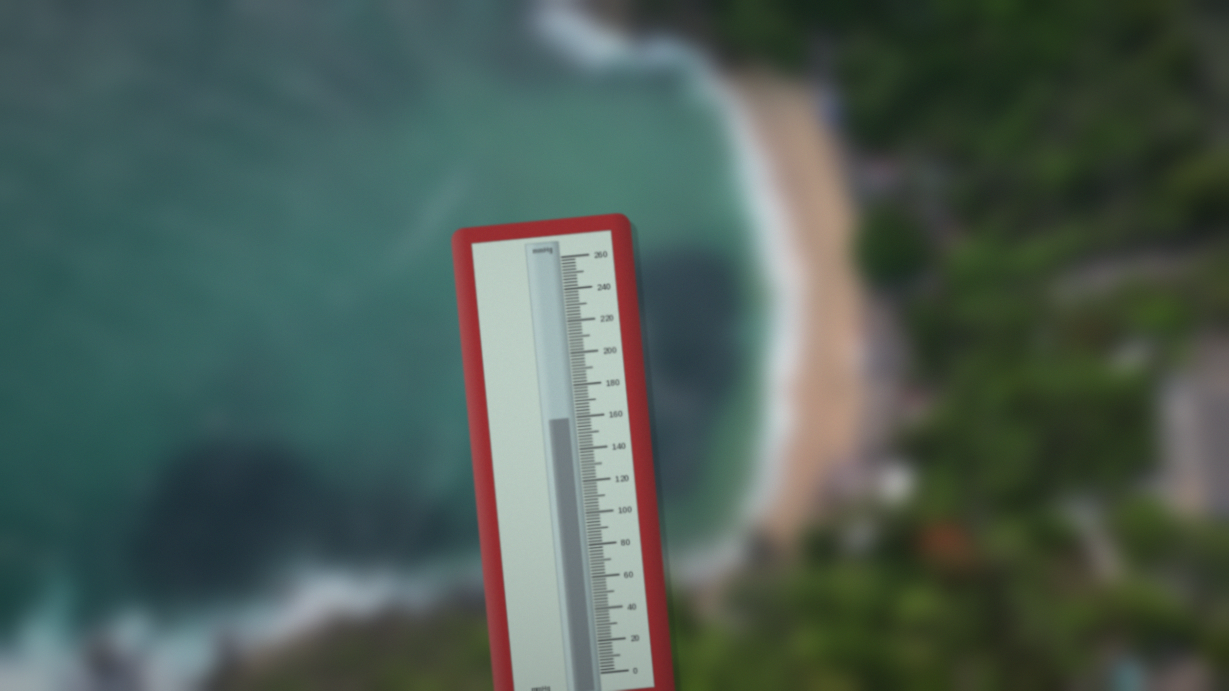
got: 160 mmHg
